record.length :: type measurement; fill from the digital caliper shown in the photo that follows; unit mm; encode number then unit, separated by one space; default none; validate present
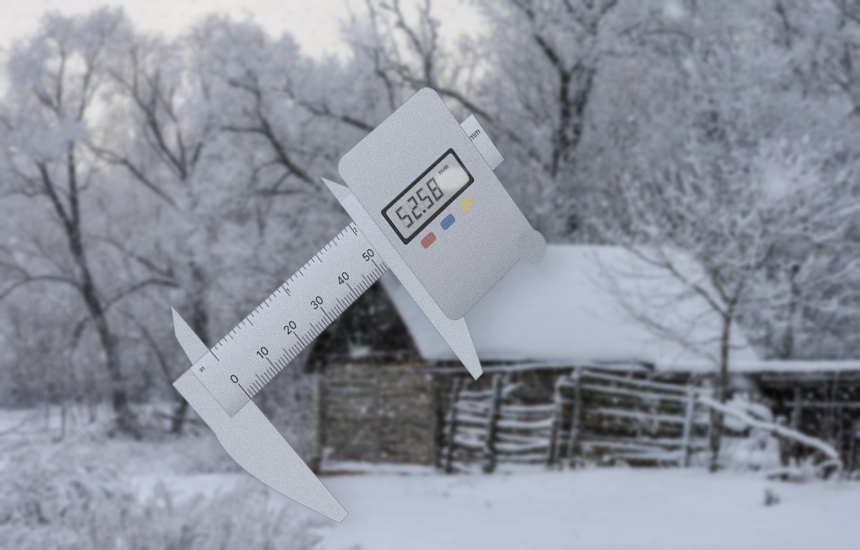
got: 52.58 mm
